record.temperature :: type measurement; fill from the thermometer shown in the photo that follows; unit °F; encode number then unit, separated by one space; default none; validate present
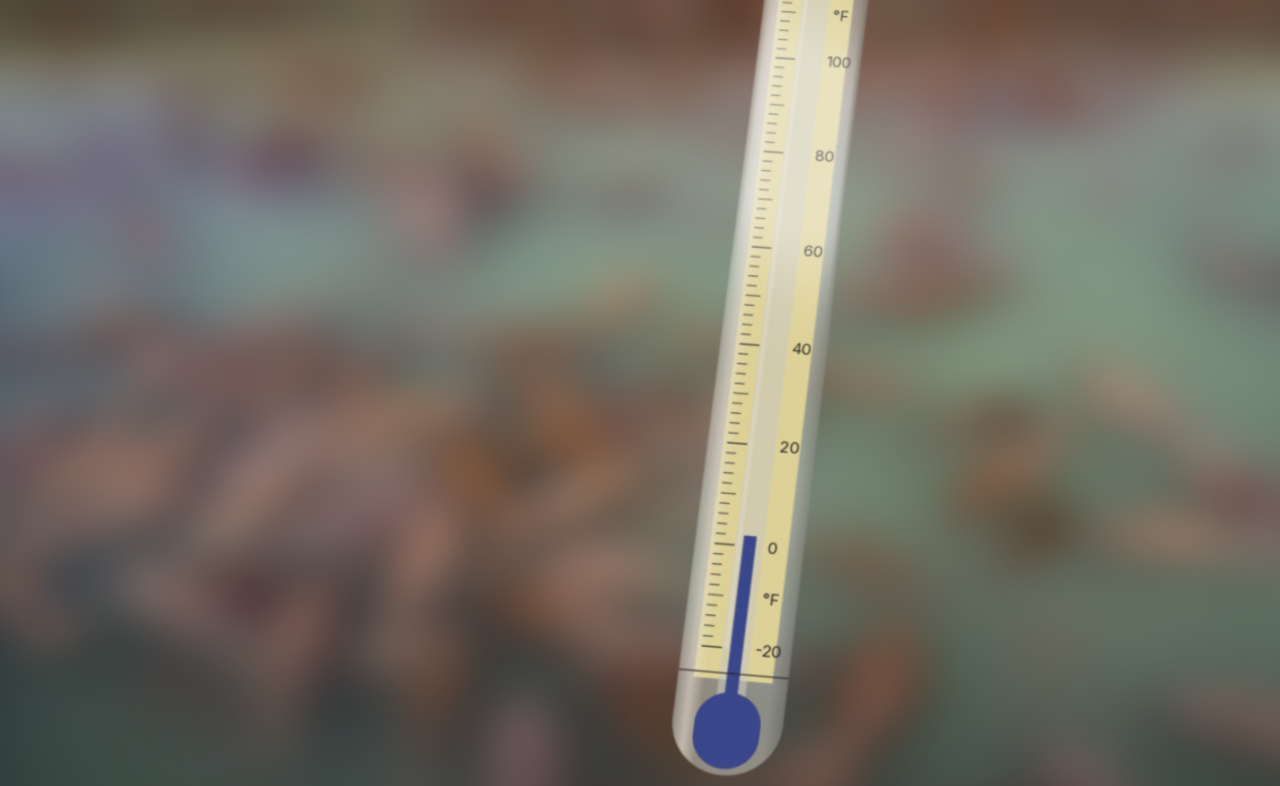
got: 2 °F
